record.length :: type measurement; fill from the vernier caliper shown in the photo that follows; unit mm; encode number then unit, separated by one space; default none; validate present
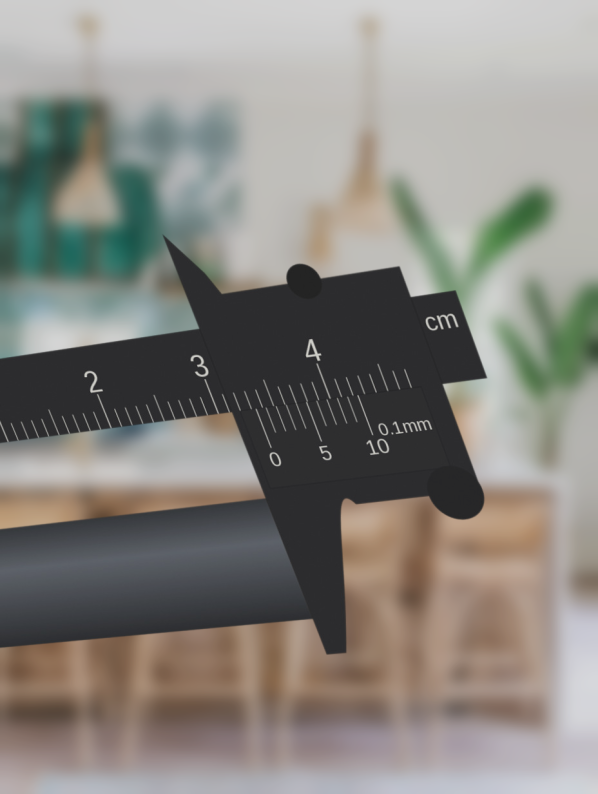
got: 33.4 mm
